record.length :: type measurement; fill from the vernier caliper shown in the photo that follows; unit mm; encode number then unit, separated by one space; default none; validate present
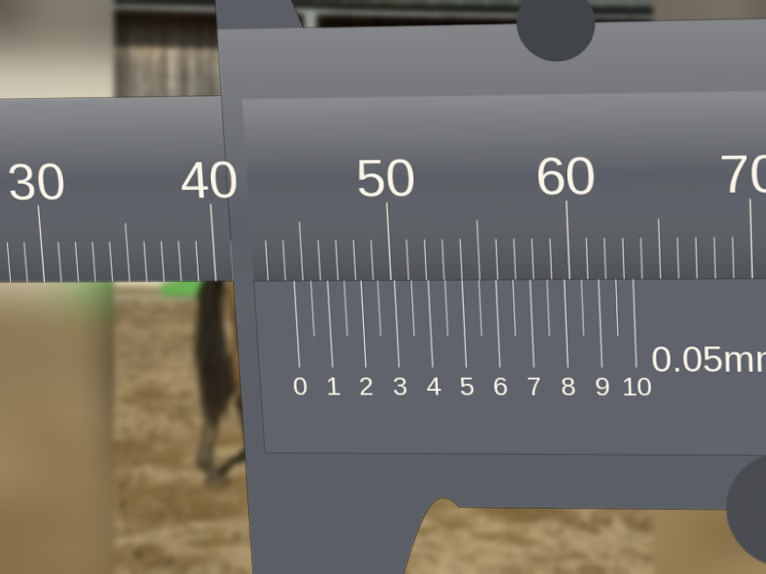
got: 44.5 mm
